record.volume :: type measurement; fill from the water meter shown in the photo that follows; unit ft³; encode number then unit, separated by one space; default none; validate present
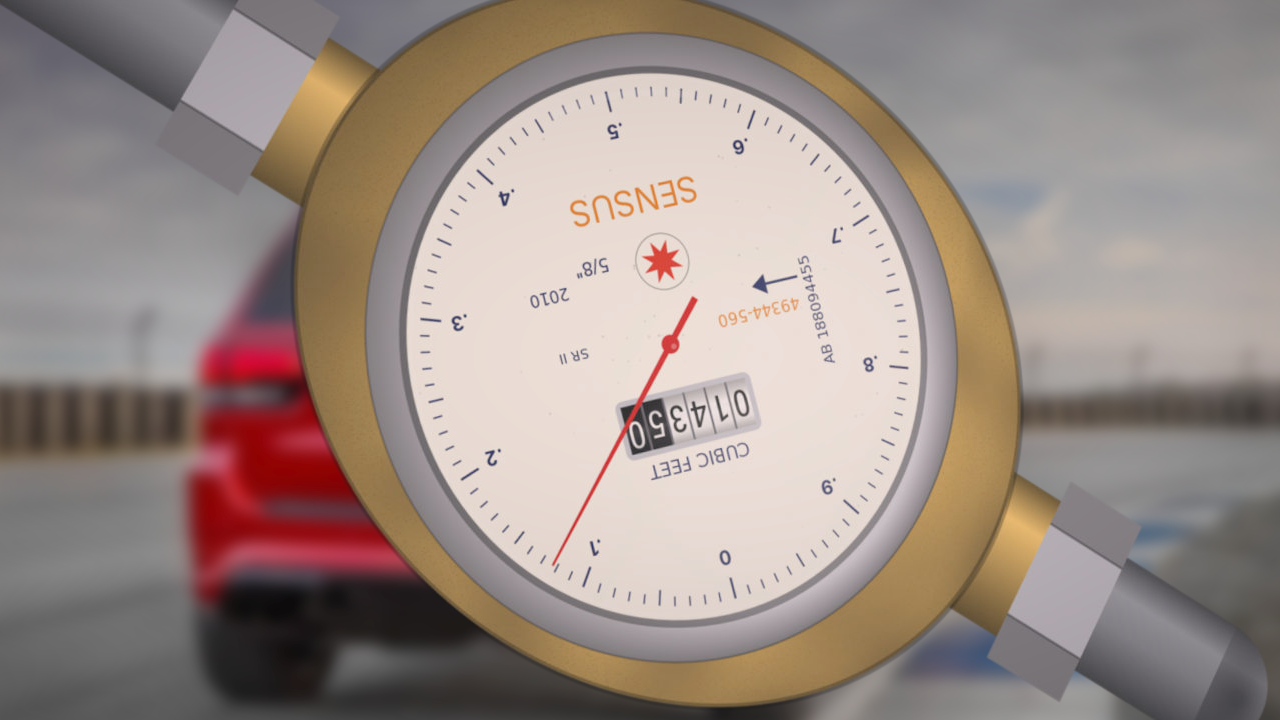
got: 14350.12 ft³
